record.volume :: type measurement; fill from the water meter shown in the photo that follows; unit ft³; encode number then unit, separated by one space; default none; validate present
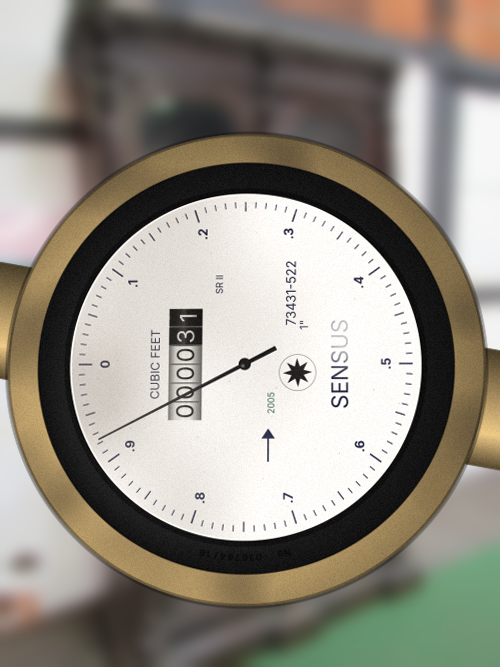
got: 30.92 ft³
